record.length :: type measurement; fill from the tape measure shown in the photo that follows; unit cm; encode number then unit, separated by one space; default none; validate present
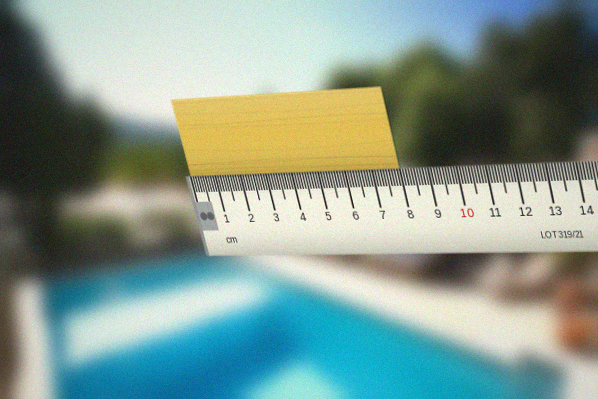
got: 8 cm
